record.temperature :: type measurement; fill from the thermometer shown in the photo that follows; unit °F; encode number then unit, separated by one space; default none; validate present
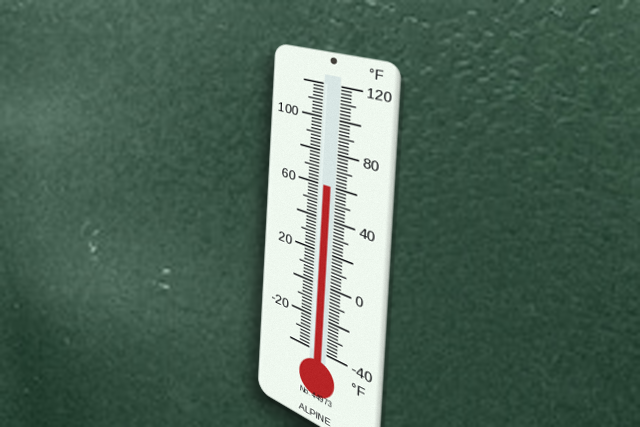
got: 60 °F
